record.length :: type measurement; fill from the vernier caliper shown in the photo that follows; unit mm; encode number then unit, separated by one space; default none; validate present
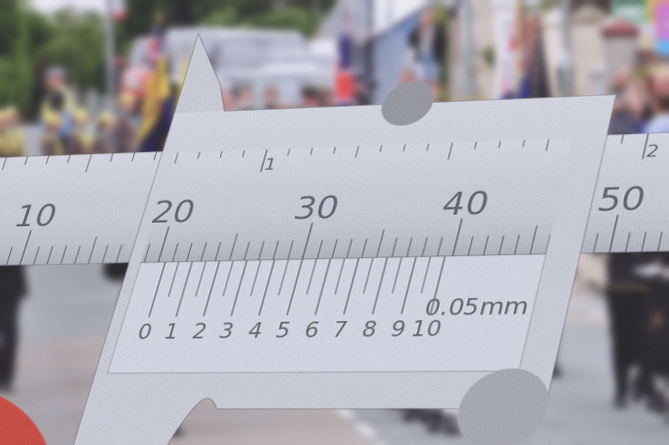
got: 20.5 mm
